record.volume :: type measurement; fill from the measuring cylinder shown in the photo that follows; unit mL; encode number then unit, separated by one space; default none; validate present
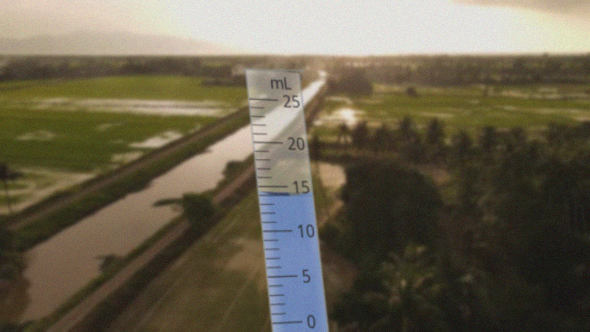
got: 14 mL
